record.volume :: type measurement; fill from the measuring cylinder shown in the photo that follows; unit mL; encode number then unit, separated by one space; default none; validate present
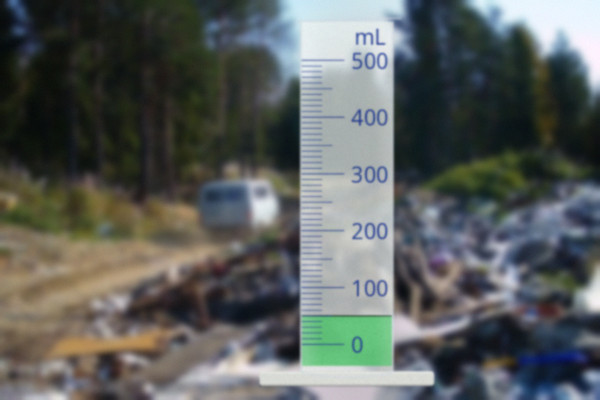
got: 50 mL
